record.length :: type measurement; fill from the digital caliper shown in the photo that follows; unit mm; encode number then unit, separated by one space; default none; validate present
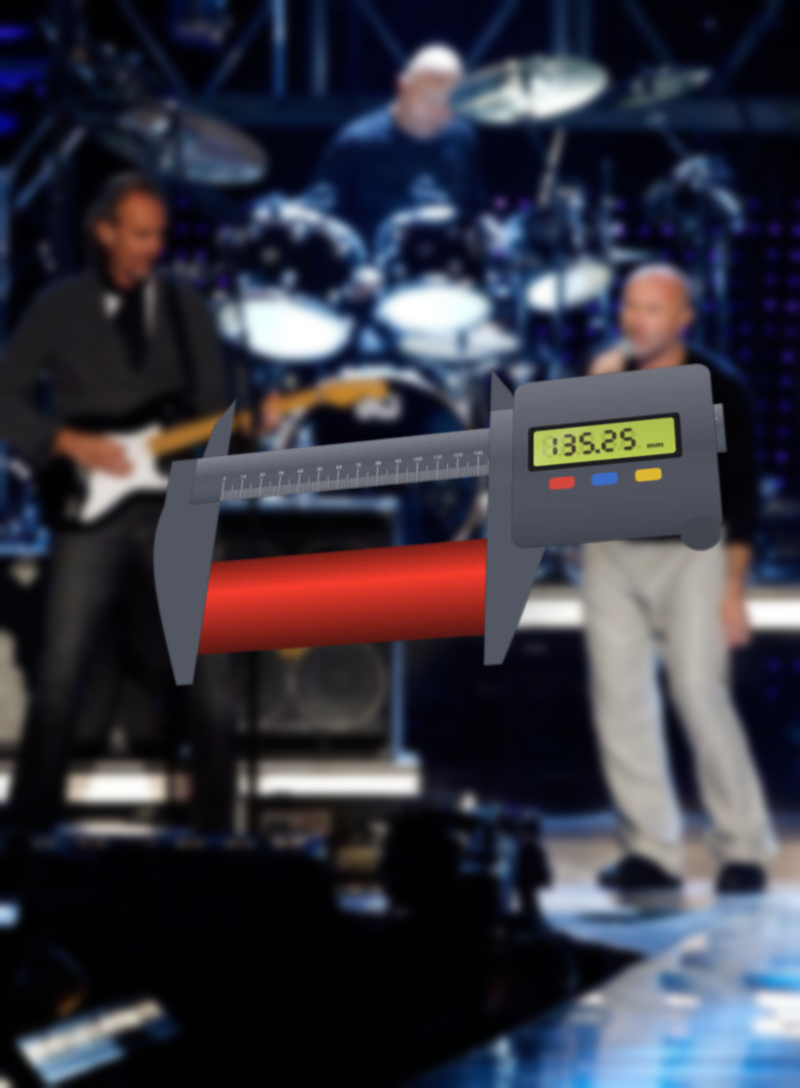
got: 135.25 mm
